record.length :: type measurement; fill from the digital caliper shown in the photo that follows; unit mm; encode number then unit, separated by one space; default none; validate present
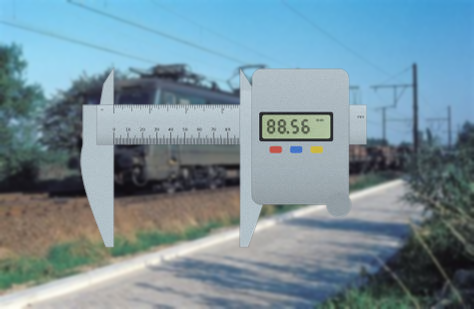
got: 88.56 mm
